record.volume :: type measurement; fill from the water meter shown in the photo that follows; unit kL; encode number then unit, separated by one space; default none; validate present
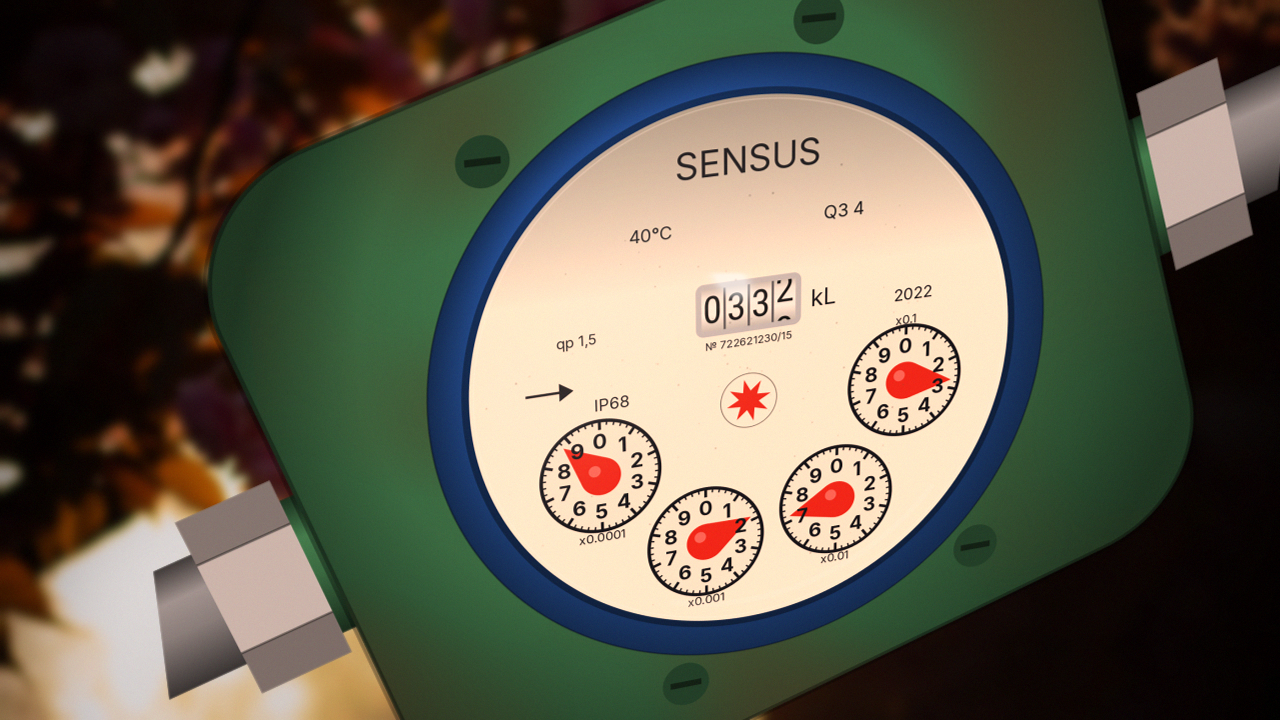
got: 332.2718 kL
